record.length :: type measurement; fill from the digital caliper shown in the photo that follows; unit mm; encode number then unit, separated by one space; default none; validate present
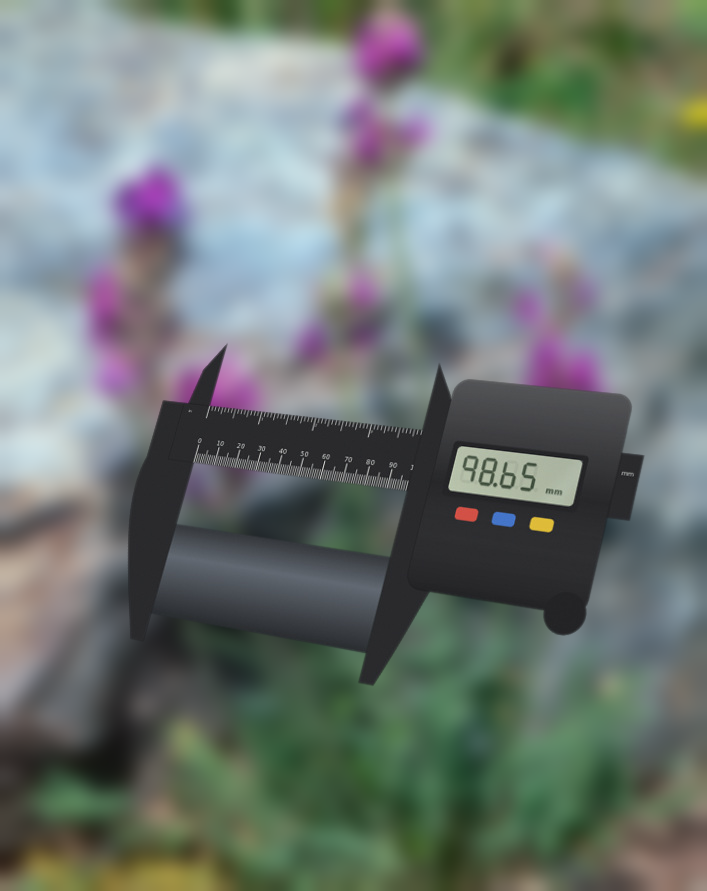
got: 98.65 mm
